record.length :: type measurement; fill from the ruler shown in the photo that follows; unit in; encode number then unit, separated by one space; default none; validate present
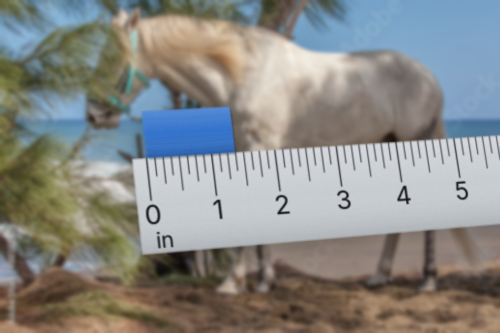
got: 1.375 in
